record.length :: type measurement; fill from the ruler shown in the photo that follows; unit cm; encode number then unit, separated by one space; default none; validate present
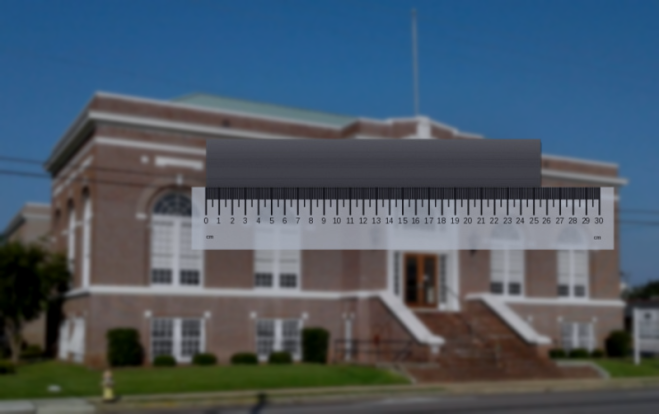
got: 25.5 cm
